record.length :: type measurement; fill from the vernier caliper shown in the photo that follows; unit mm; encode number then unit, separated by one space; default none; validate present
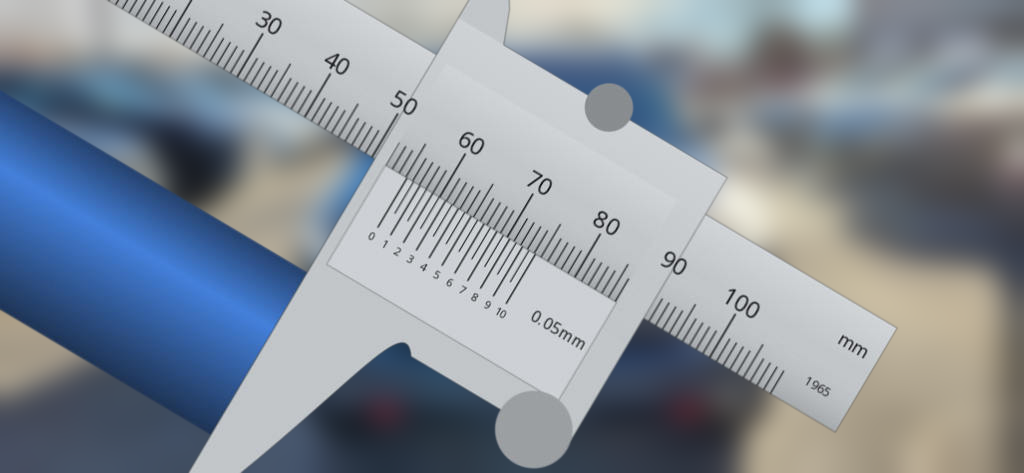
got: 55.2 mm
